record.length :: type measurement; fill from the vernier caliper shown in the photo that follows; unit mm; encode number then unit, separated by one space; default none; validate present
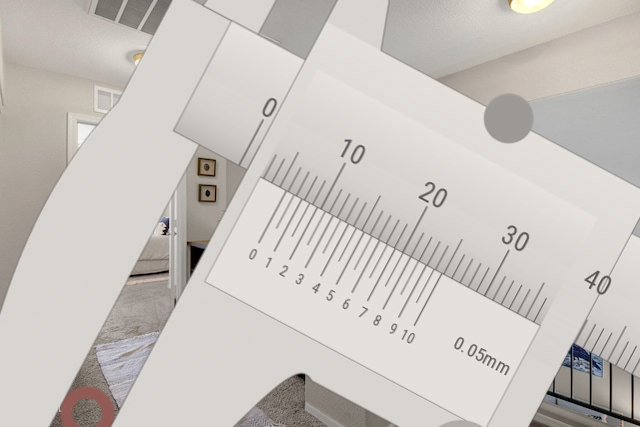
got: 5.8 mm
